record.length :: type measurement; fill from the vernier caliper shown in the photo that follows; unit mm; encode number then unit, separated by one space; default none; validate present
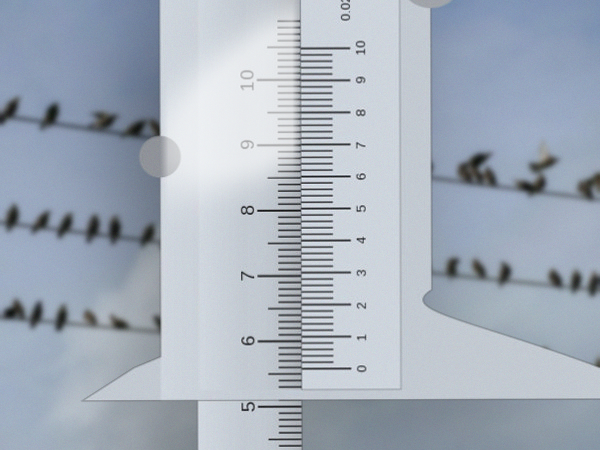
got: 55.8 mm
